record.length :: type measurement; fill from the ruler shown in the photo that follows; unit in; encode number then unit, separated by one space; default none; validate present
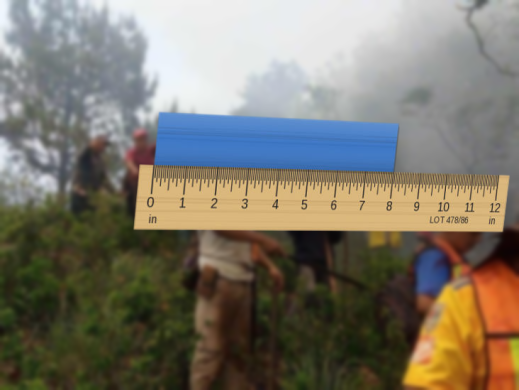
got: 8 in
